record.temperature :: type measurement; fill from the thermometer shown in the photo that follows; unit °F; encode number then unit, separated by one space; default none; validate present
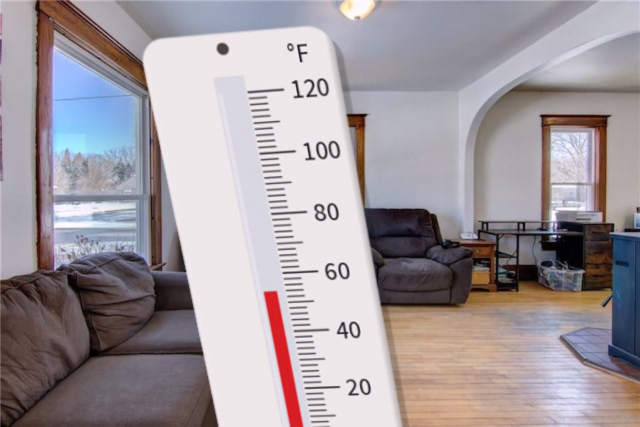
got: 54 °F
